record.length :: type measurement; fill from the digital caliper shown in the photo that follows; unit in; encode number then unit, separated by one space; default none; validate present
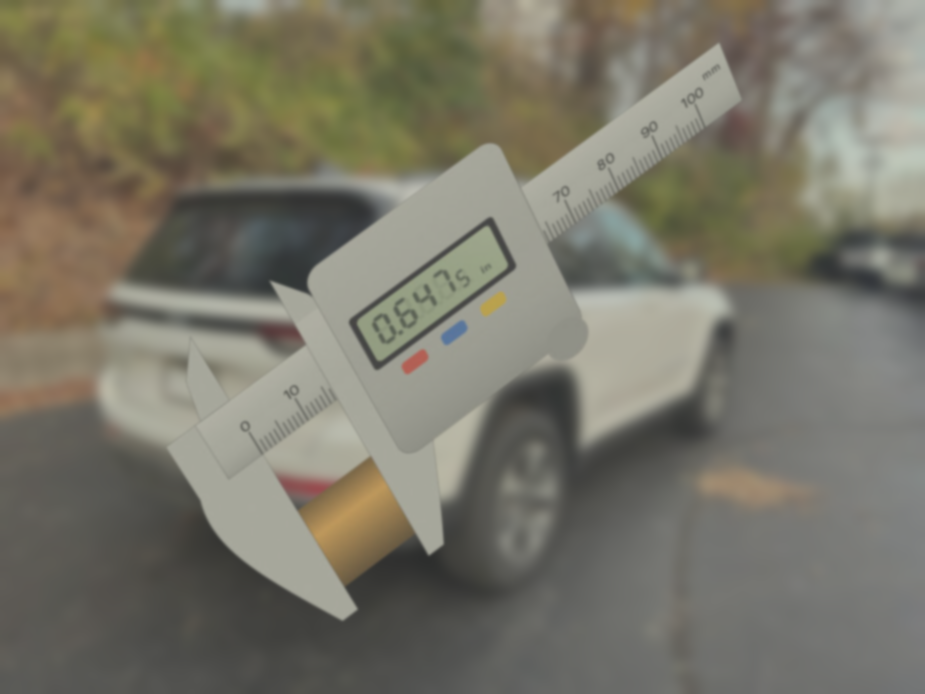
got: 0.6475 in
